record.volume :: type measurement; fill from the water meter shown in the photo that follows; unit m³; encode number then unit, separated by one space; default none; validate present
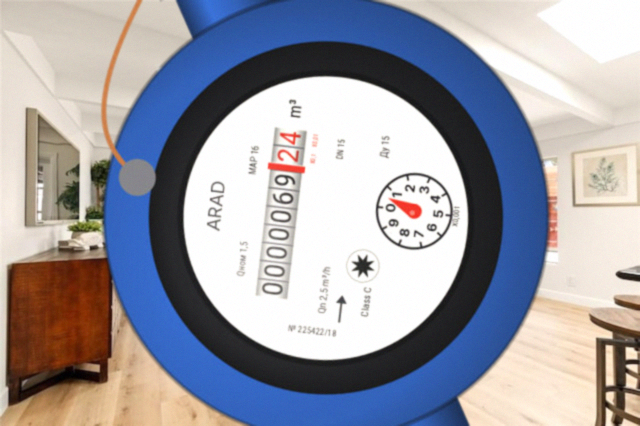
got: 69.240 m³
